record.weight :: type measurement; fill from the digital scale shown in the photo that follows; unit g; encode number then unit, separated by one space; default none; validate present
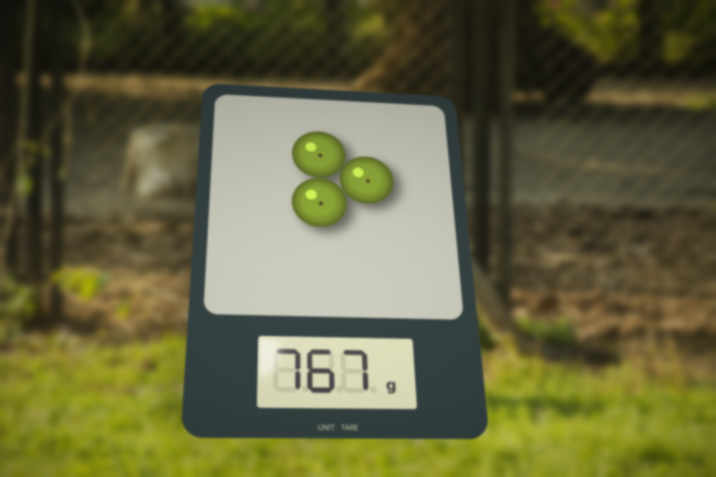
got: 767 g
